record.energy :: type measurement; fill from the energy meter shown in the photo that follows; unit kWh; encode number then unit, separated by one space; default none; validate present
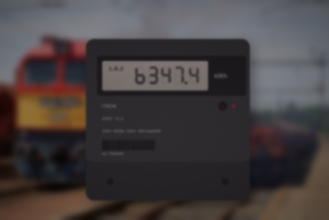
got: 6347.4 kWh
